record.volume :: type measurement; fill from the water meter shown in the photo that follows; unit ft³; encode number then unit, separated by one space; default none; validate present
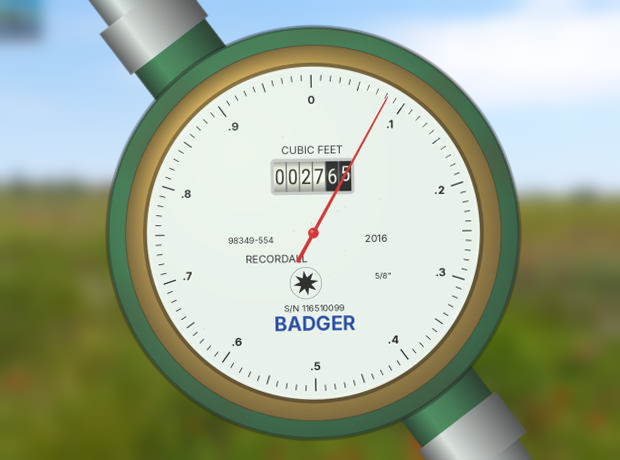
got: 2765.08 ft³
